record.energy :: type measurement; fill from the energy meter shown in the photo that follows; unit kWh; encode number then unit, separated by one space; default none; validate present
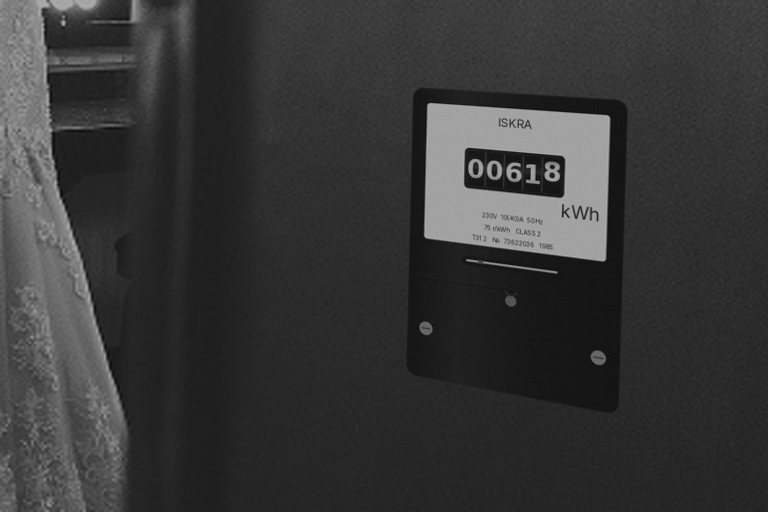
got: 618 kWh
